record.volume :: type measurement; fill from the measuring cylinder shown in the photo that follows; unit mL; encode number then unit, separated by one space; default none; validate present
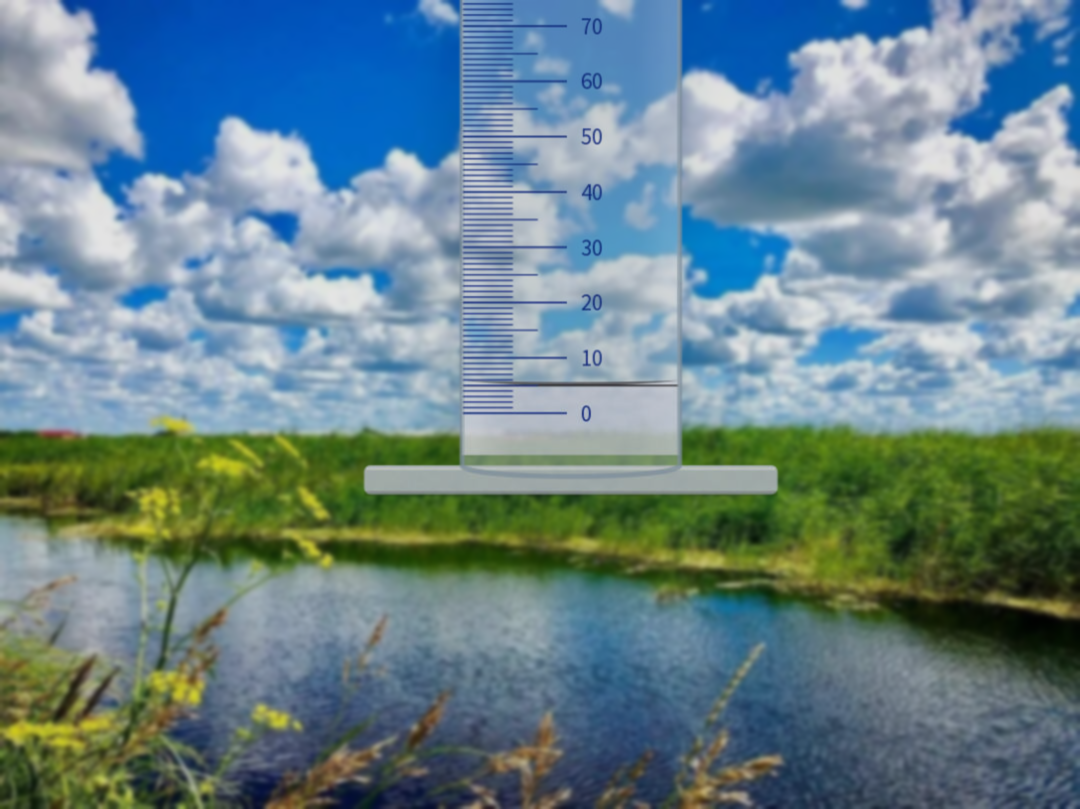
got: 5 mL
